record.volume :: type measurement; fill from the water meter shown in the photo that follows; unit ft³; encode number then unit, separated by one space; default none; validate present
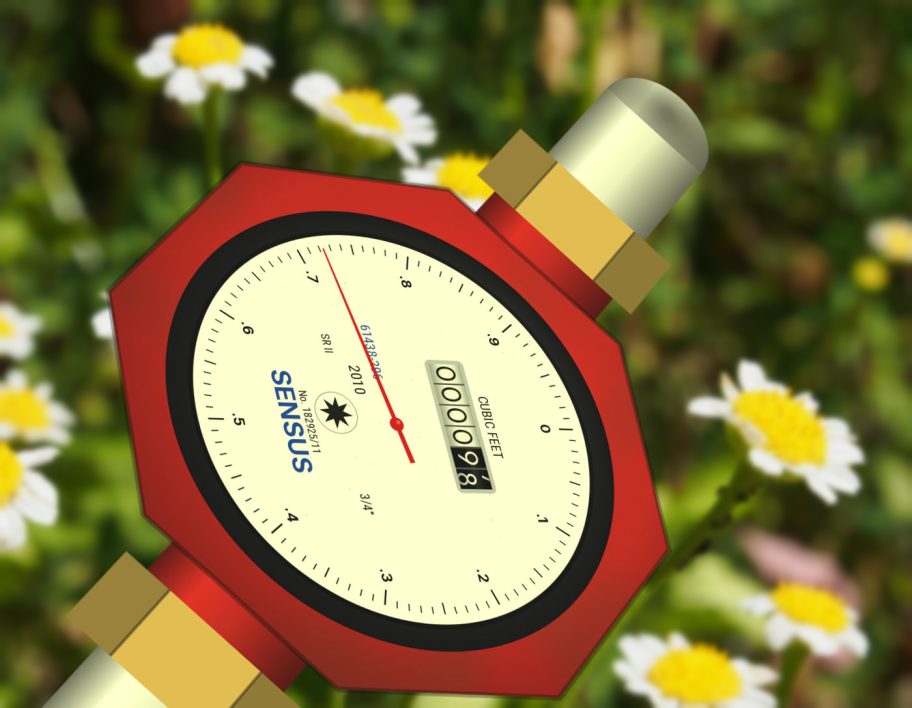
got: 97.72 ft³
